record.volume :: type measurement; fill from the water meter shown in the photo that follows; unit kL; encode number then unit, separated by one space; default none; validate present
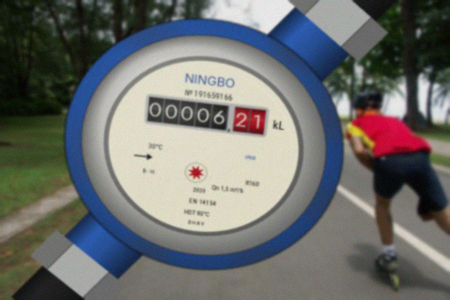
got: 6.21 kL
